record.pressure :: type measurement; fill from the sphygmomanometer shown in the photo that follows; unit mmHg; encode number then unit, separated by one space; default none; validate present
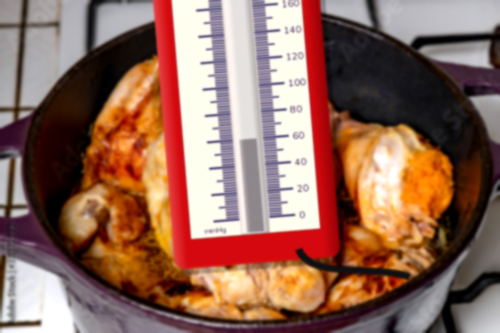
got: 60 mmHg
